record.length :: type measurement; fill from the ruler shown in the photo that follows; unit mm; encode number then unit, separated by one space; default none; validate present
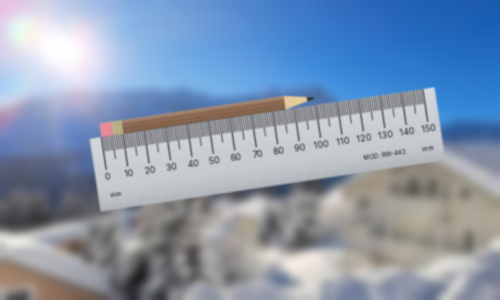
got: 100 mm
